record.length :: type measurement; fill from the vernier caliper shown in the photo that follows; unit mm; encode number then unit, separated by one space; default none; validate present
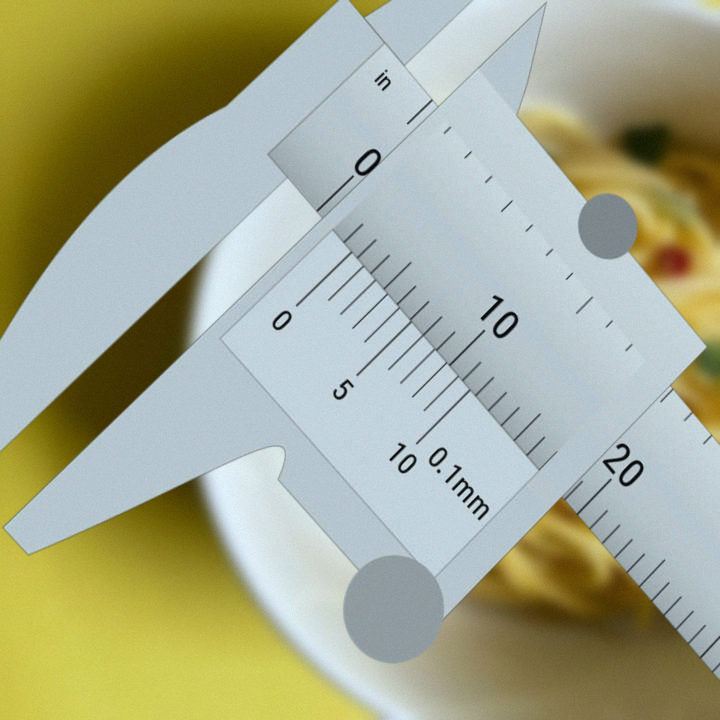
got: 2.6 mm
